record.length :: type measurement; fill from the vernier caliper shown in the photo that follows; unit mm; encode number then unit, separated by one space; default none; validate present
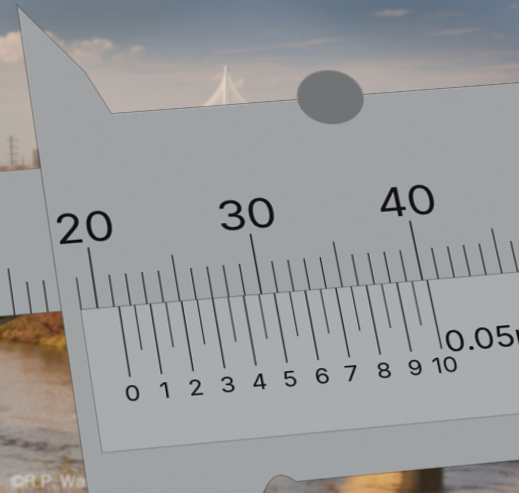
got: 21.3 mm
